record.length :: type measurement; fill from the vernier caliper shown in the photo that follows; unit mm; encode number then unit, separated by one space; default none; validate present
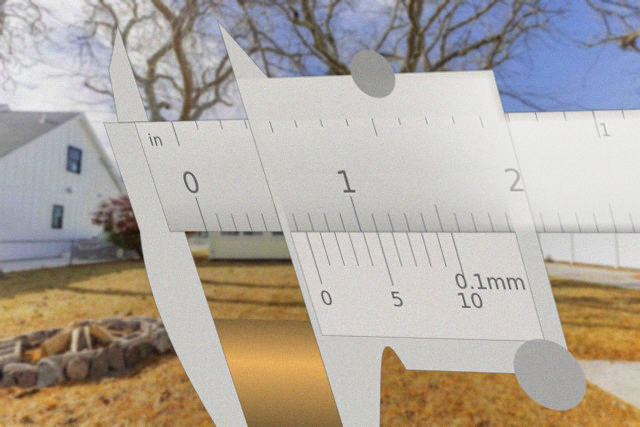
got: 6.5 mm
